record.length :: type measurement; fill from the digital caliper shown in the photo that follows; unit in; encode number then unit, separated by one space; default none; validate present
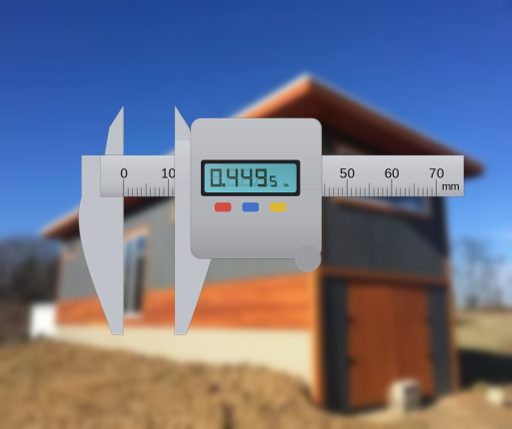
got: 0.4495 in
